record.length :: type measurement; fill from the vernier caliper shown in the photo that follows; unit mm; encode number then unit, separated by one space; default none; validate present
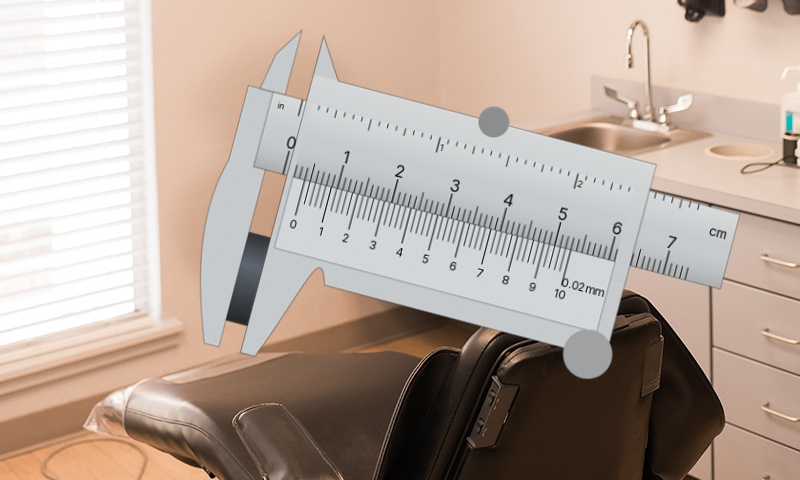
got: 4.0 mm
